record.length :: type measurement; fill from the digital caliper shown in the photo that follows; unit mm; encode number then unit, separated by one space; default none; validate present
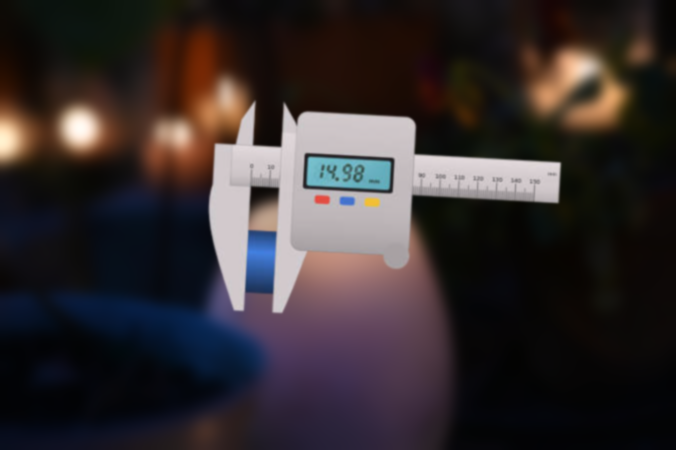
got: 14.98 mm
